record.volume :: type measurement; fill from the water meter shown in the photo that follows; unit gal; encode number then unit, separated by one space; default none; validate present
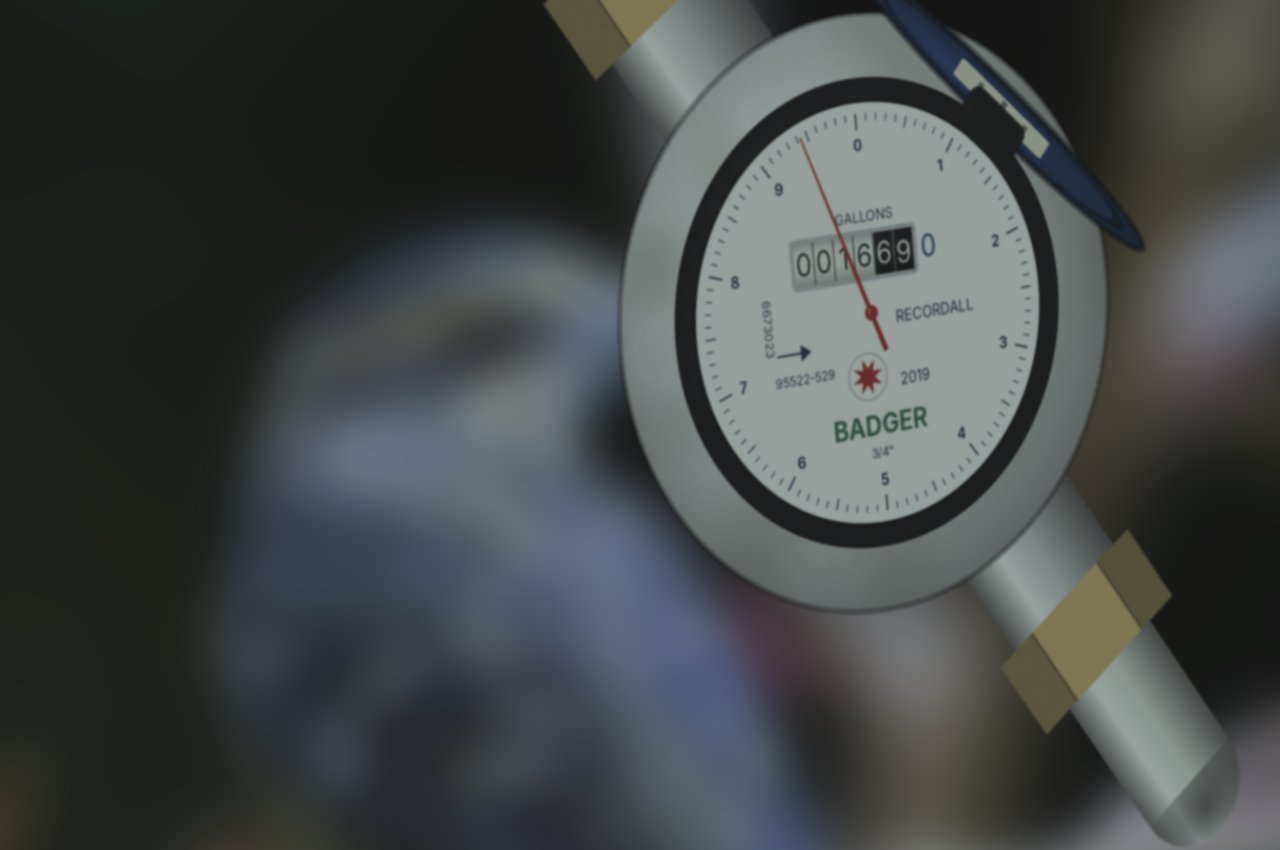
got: 16689.4 gal
